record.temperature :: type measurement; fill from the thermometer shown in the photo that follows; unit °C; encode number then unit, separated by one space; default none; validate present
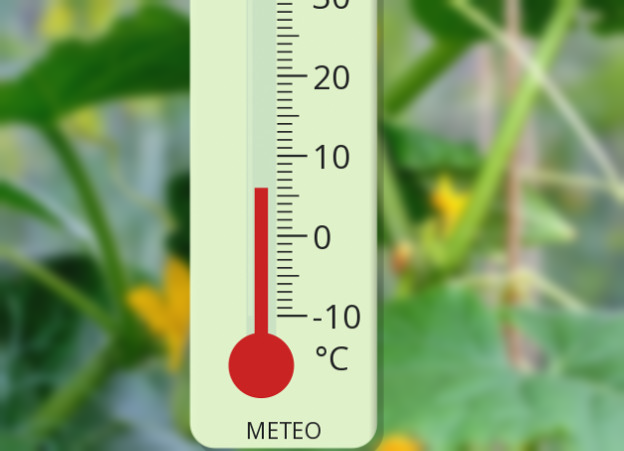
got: 6 °C
